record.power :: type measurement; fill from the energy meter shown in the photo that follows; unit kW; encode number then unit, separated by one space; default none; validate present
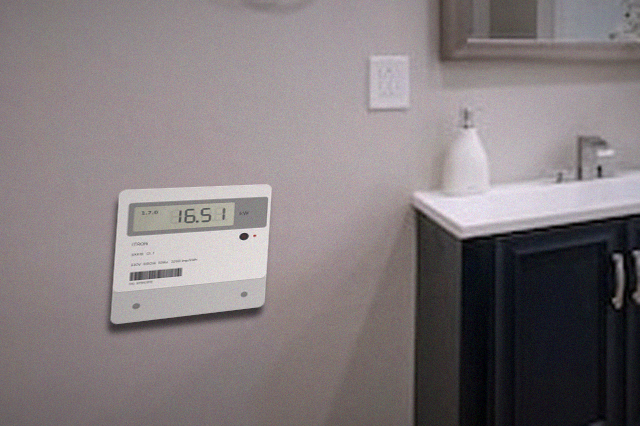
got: 16.51 kW
